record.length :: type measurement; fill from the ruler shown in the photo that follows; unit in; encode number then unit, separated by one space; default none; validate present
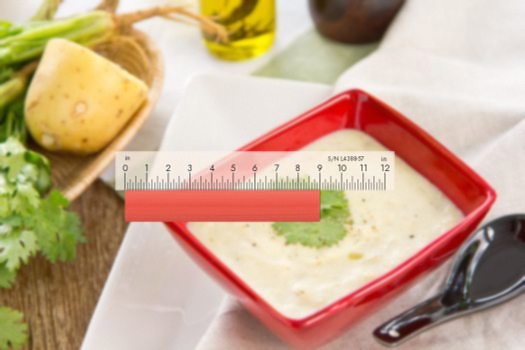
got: 9 in
